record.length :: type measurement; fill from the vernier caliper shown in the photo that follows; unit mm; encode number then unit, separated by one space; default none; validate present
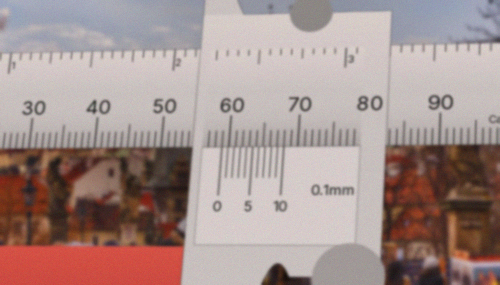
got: 59.0 mm
